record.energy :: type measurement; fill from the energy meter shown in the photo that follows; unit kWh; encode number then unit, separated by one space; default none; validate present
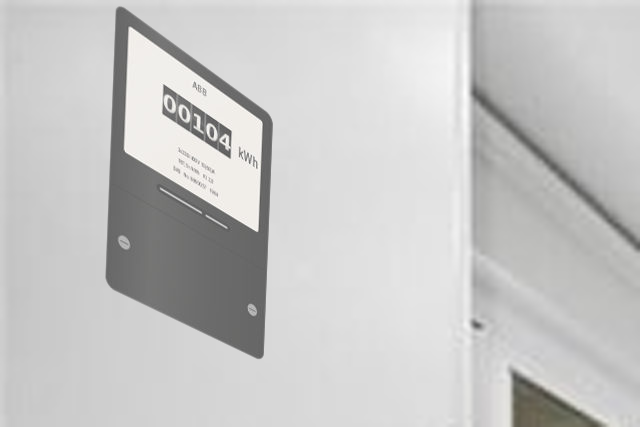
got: 104 kWh
